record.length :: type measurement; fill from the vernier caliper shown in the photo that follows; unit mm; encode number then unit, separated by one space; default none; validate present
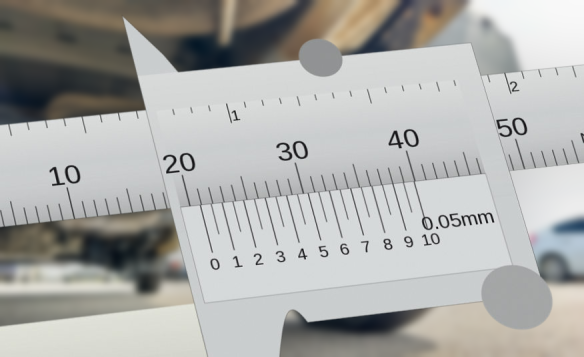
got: 20.9 mm
